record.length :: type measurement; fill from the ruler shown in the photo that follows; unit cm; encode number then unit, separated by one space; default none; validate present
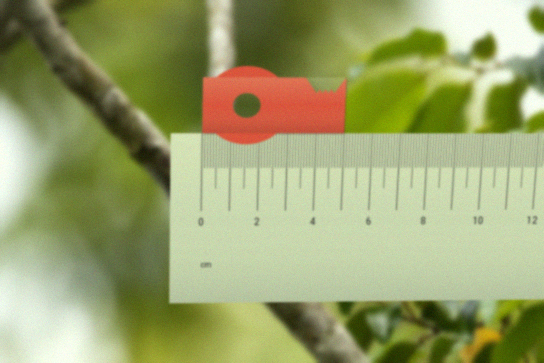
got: 5 cm
